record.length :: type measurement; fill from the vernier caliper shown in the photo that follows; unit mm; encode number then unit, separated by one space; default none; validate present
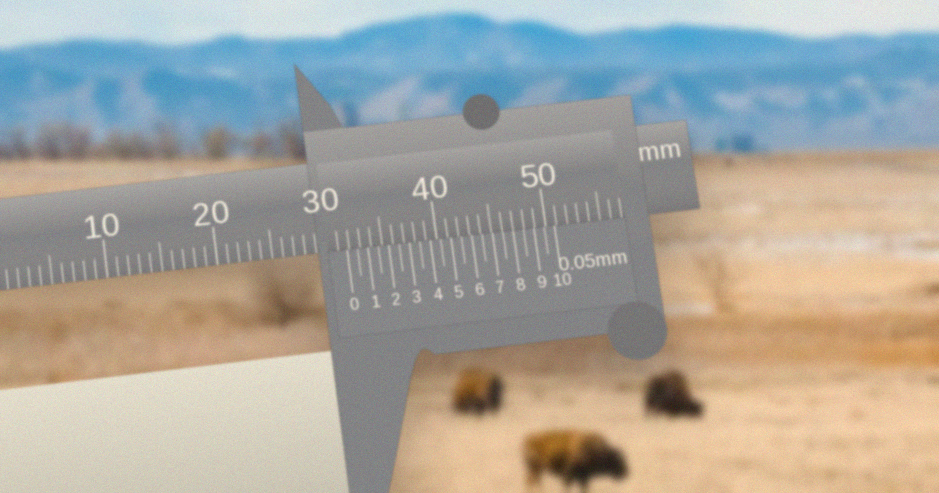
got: 31.8 mm
